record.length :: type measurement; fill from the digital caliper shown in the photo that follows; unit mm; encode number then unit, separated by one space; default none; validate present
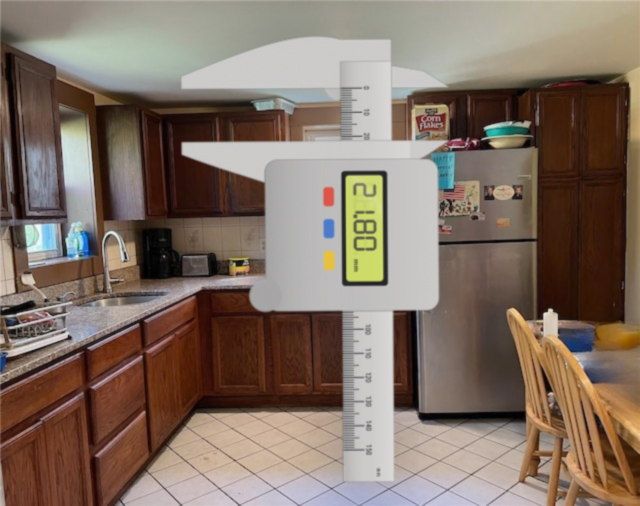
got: 21.80 mm
